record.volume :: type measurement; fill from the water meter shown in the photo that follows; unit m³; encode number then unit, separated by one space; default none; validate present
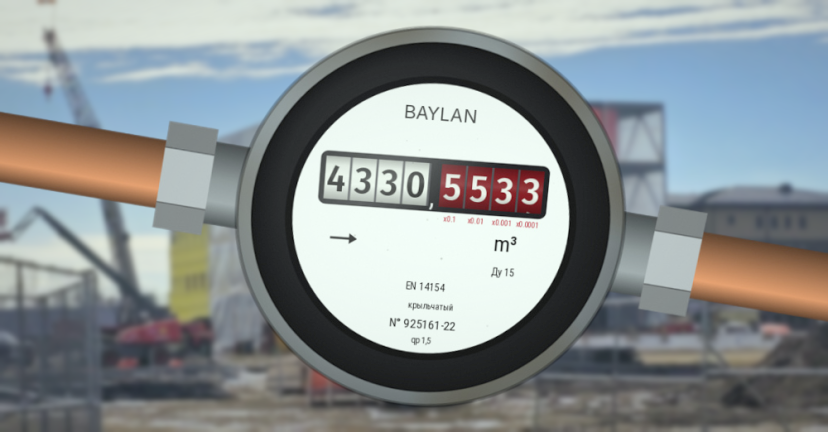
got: 4330.5533 m³
